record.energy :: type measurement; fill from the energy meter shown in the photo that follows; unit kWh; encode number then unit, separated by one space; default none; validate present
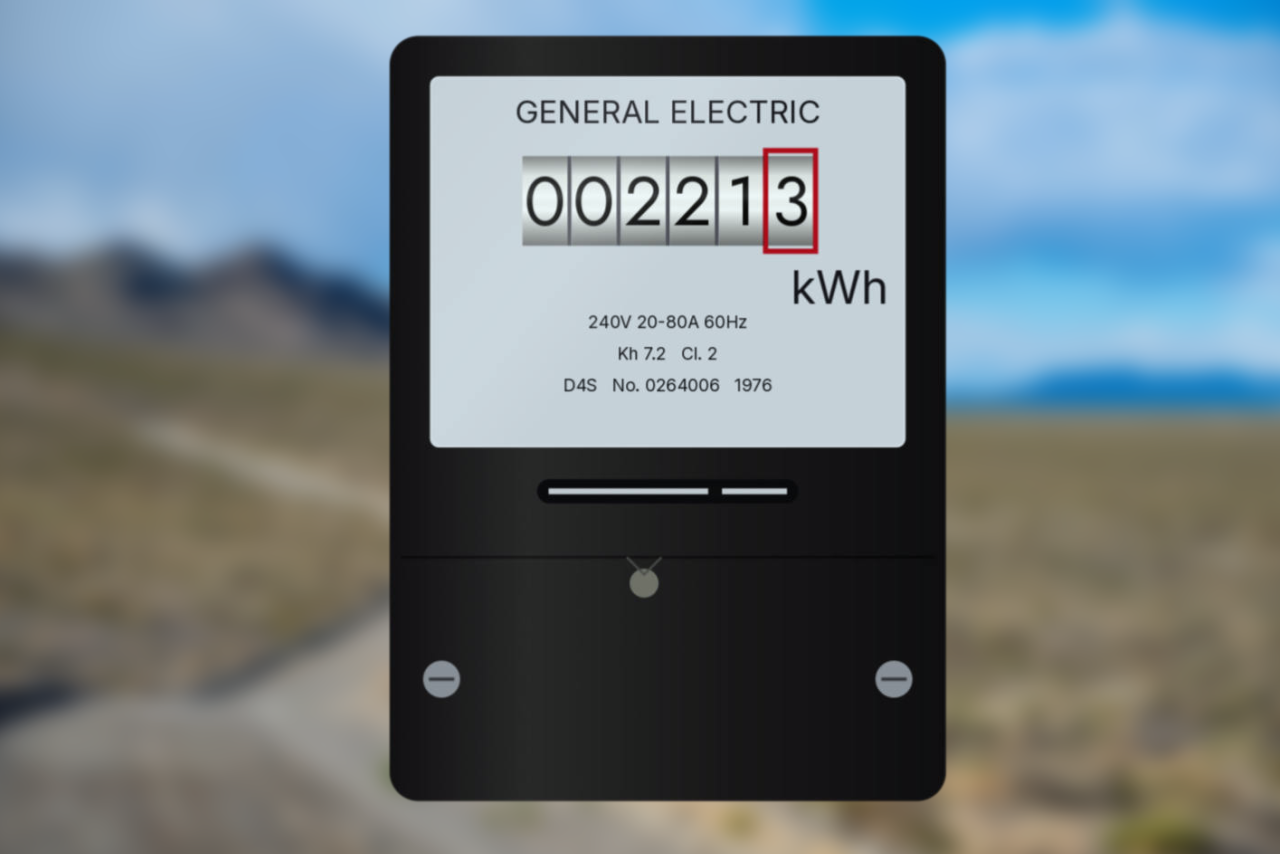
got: 221.3 kWh
